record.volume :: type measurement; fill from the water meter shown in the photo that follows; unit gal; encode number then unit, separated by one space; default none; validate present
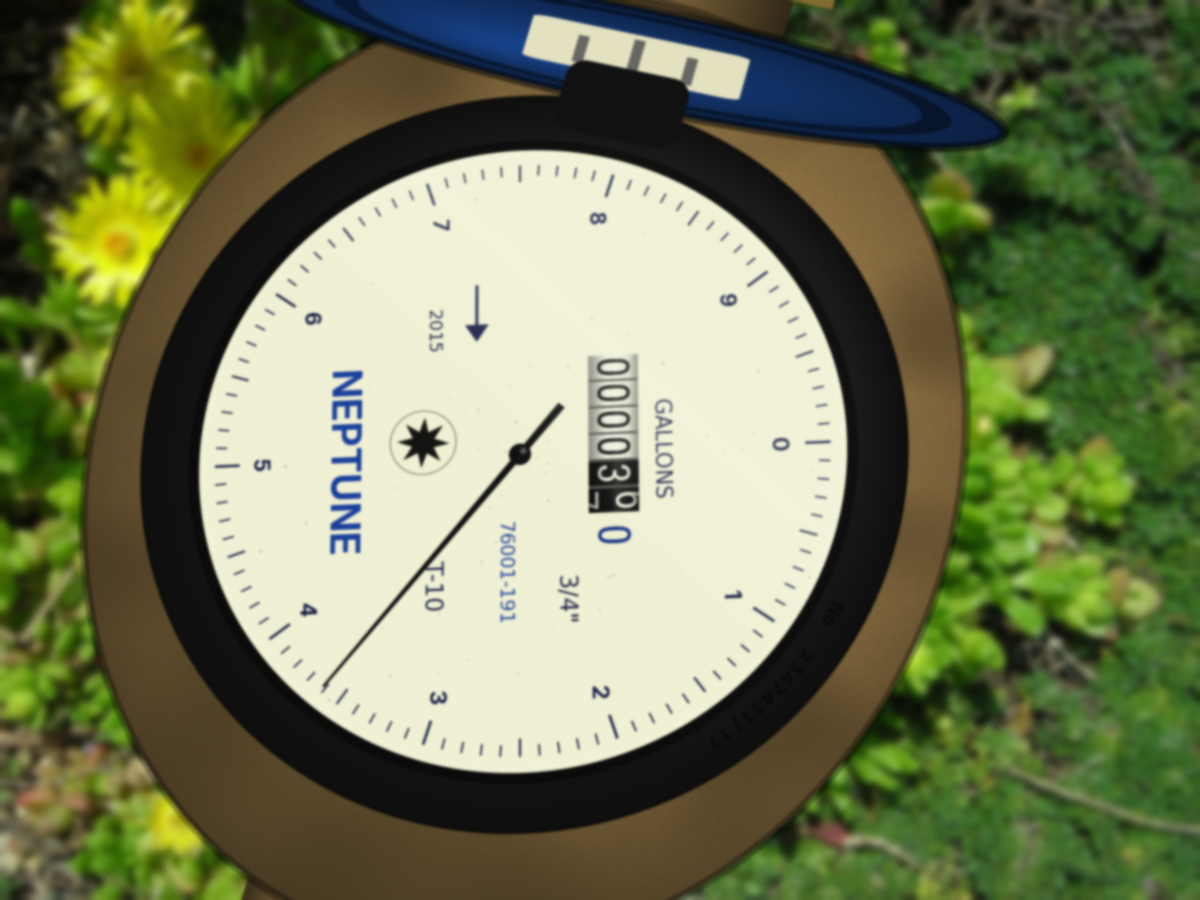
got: 363.6 gal
